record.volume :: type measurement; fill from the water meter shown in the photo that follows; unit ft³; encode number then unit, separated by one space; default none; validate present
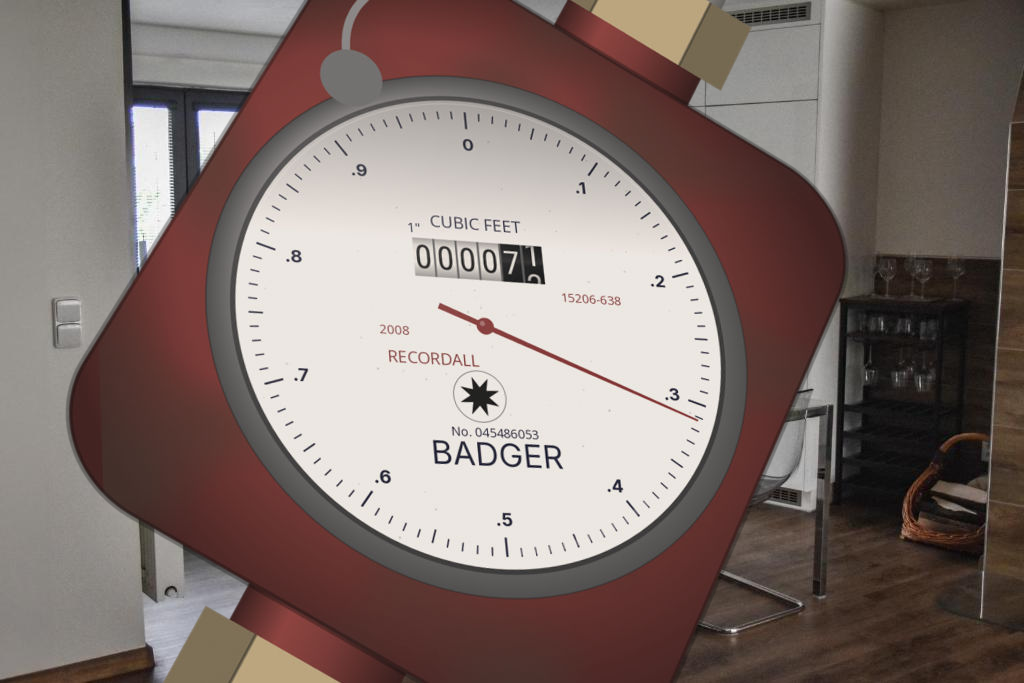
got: 71.31 ft³
